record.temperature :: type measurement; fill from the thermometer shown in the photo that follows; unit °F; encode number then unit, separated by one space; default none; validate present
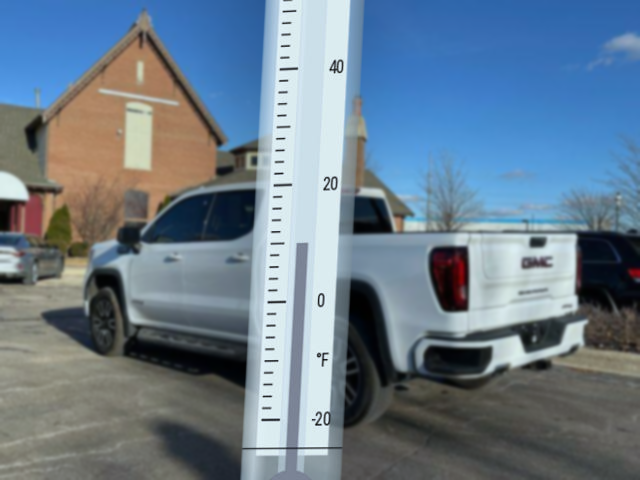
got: 10 °F
